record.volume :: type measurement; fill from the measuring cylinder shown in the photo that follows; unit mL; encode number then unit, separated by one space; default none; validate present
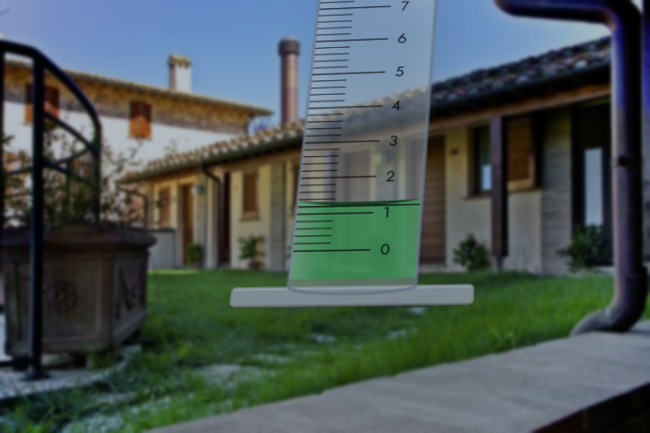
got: 1.2 mL
